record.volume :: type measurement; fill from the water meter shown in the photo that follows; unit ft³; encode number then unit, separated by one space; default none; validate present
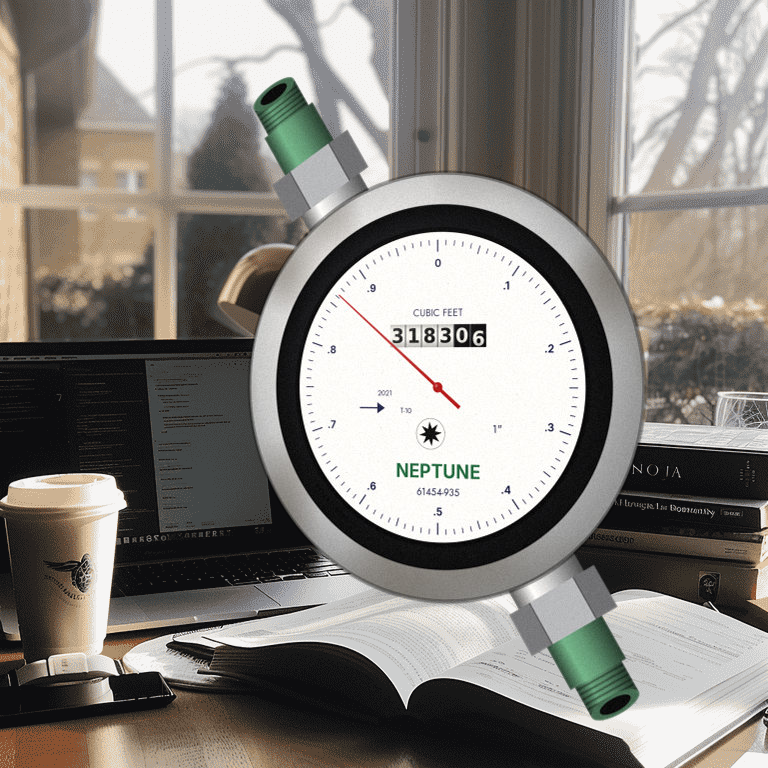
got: 318305.86 ft³
